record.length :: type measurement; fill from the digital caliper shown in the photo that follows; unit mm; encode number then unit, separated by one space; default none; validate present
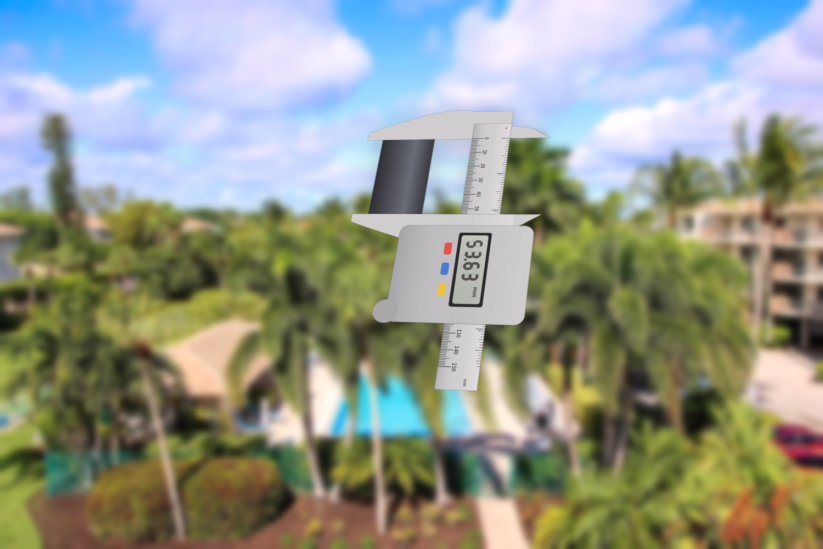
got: 53.63 mm
